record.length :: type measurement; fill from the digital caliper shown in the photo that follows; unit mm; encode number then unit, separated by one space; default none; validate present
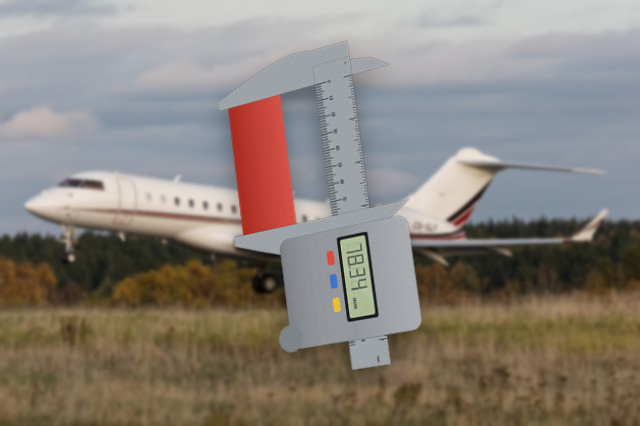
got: 78.34 mm
